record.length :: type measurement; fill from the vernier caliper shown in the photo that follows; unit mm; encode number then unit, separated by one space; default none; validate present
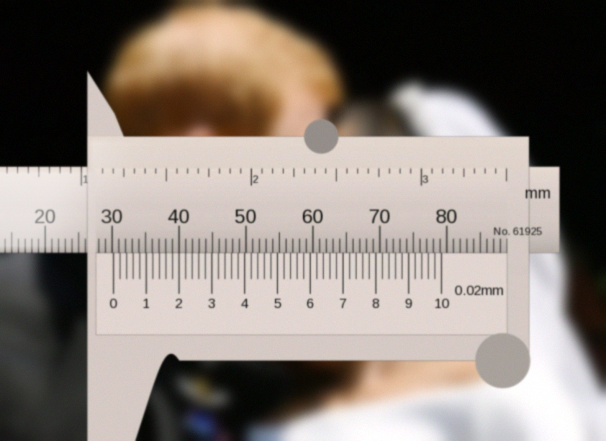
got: 30.2 mm
